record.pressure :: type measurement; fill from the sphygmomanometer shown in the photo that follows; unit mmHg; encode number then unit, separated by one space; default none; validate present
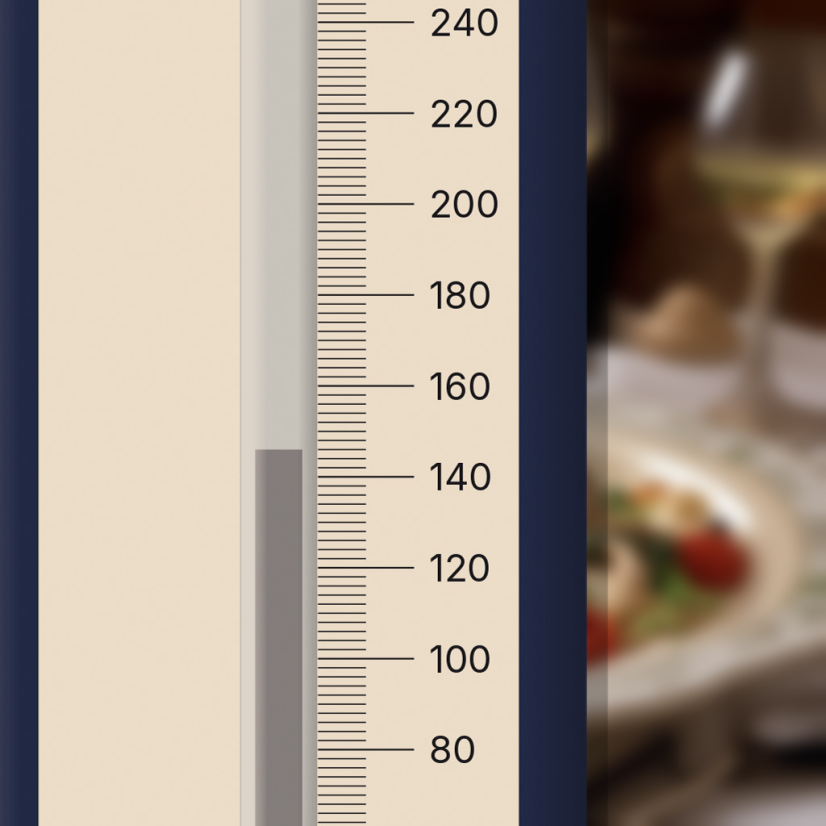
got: 146 mmHg
